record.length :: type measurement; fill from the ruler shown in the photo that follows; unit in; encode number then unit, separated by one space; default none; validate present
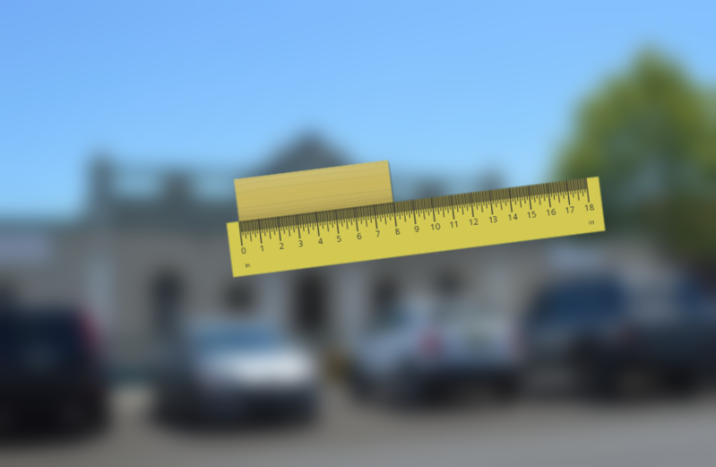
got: 8 in
